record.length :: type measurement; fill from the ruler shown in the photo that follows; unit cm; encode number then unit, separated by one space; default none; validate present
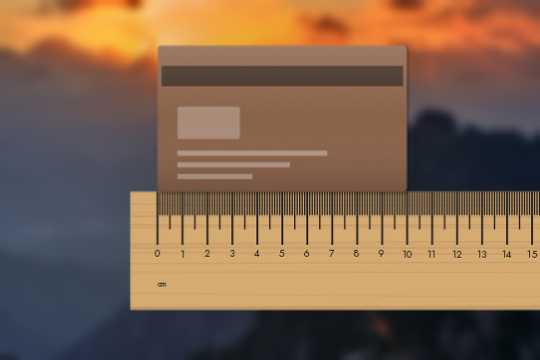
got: 10 cm
